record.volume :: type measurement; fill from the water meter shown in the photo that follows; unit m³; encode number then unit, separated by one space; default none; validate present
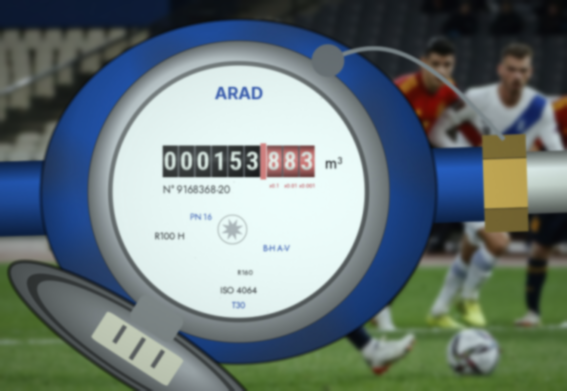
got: 153.883 m³
